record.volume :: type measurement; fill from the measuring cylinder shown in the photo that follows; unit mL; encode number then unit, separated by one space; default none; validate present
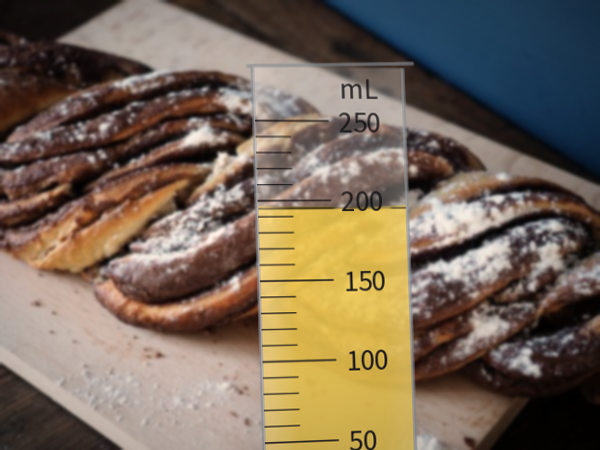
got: 195 mL
